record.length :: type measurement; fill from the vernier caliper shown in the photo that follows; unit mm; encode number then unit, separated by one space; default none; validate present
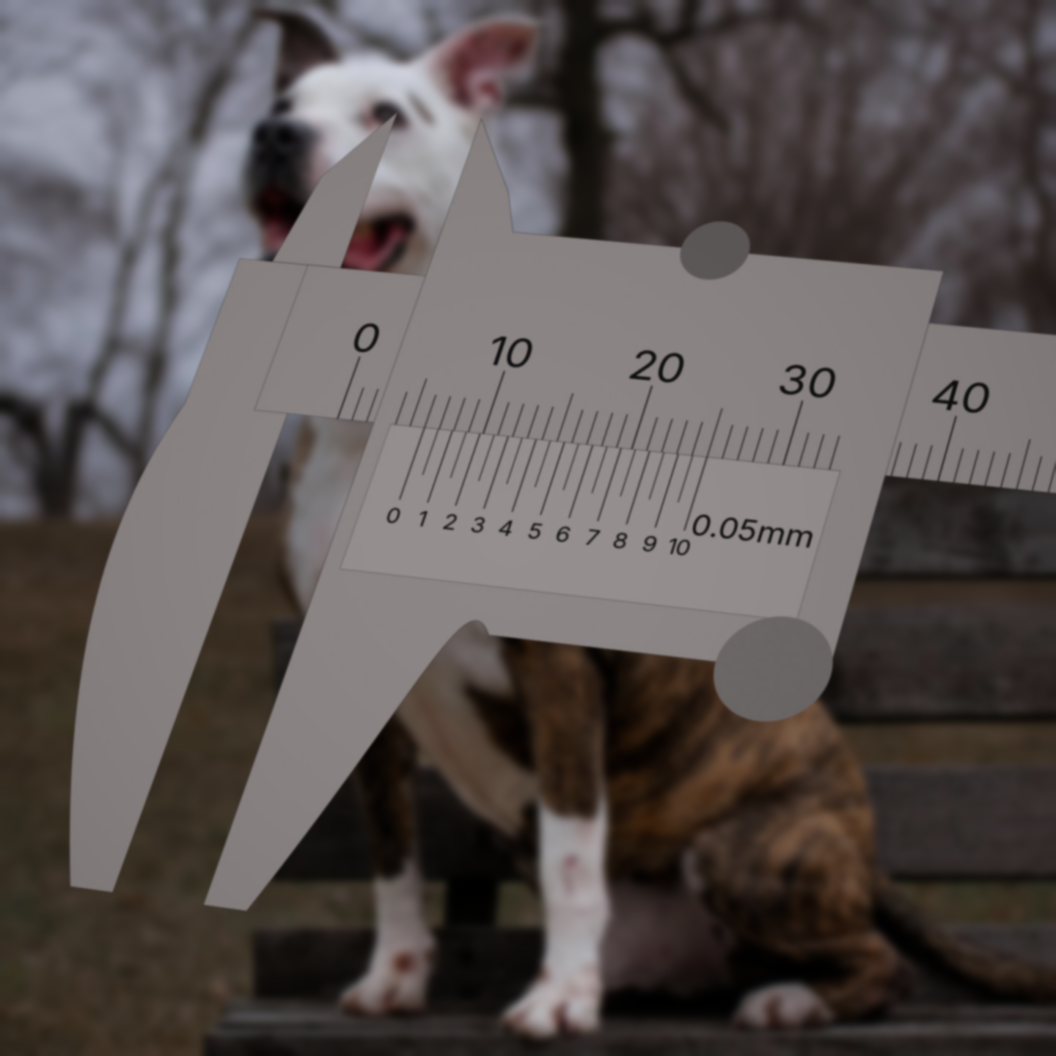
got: 6.0 mm
